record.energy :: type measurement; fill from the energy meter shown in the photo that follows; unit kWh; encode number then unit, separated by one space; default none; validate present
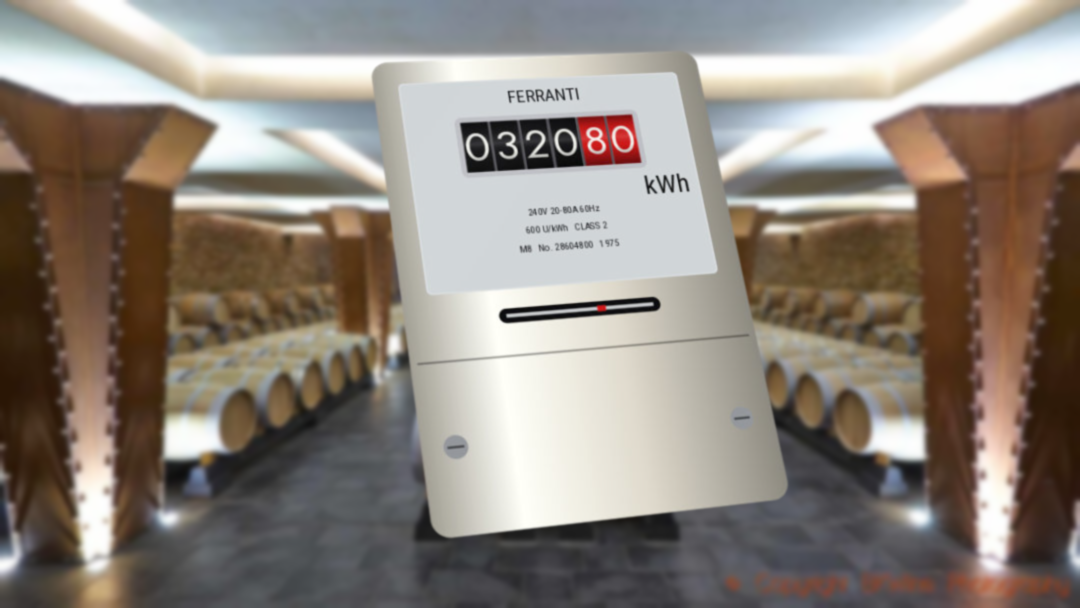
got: 320.80 kWh
